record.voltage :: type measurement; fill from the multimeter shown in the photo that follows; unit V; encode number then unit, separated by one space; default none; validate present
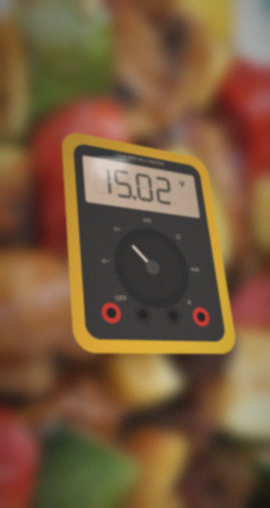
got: 15.02 V
